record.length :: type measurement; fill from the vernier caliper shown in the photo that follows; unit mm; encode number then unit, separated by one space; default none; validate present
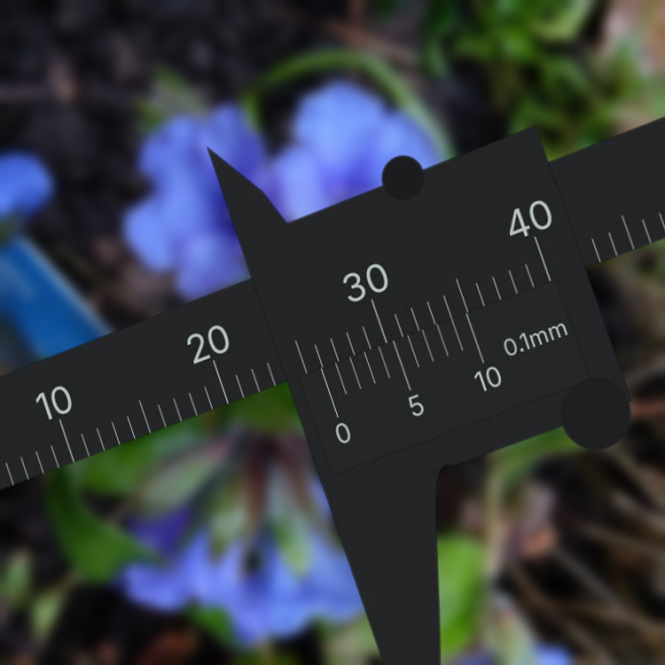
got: 25.9 mm
